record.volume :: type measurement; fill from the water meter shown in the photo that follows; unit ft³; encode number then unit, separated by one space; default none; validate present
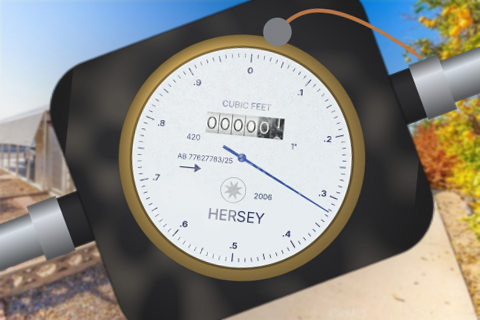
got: 1.32 ft³
